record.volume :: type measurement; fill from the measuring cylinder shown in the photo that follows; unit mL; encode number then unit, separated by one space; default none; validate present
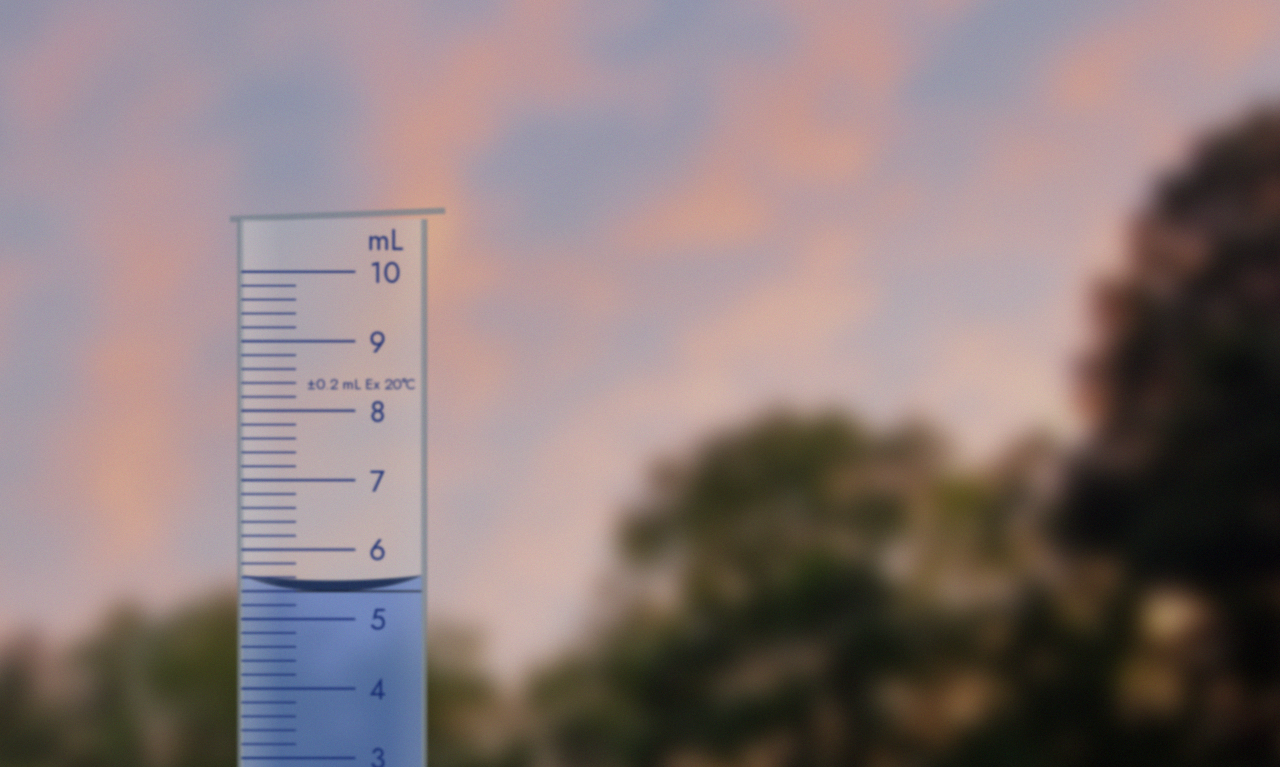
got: 5.4 mL
